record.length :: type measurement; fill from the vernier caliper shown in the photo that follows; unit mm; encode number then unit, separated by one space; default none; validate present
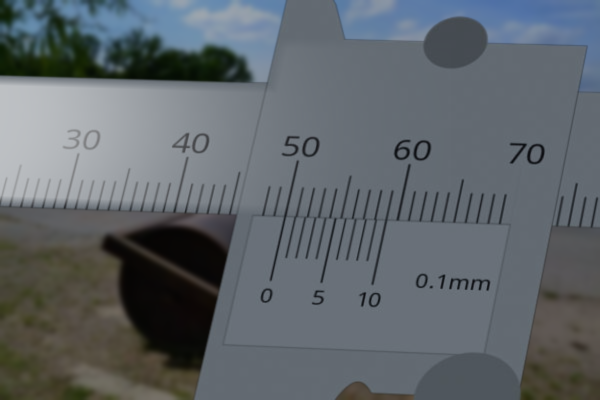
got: 50.0 mm
